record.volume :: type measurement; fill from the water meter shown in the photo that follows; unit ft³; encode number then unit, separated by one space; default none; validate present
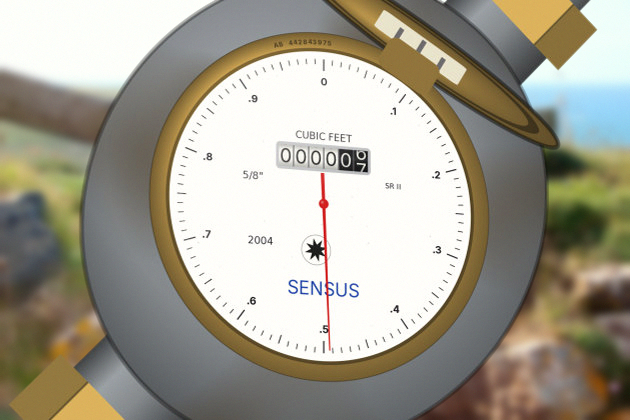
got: 6.49 ft³
